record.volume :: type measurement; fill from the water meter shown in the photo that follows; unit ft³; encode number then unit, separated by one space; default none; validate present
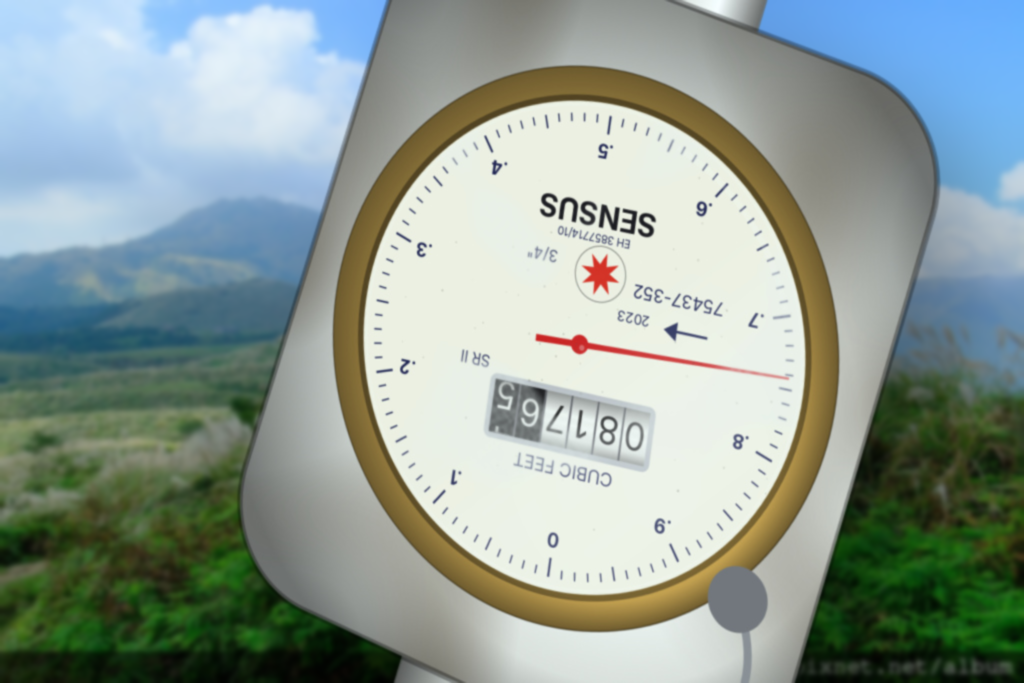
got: 81764.74 ft³
